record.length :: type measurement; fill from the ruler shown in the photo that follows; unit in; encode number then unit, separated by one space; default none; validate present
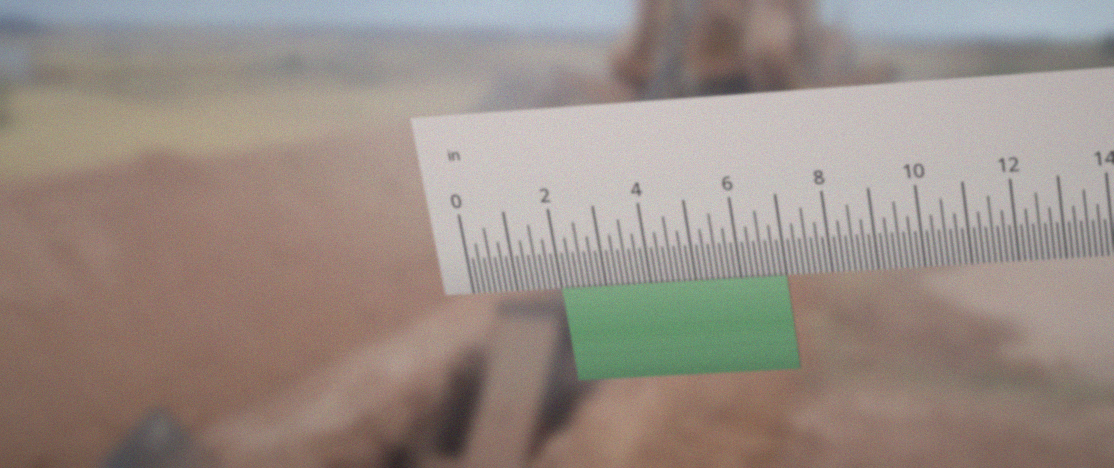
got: 5 in
